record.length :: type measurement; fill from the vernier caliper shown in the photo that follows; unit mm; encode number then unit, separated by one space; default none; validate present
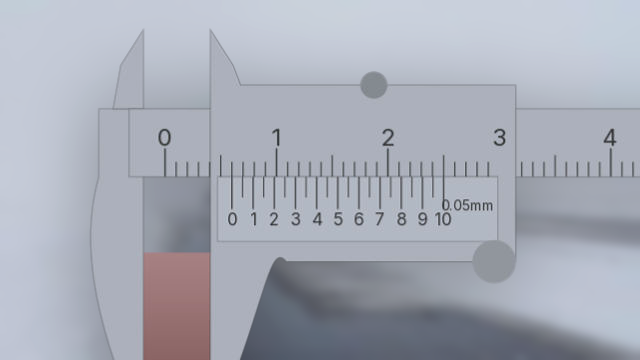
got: 6.0 mm
